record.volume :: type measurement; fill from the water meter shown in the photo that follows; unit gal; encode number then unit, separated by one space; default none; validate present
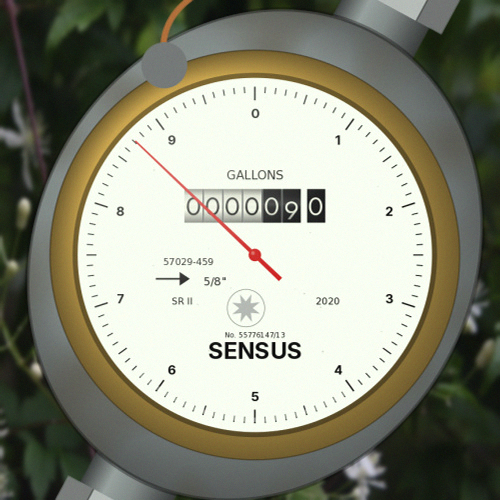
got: 88.7 gal
